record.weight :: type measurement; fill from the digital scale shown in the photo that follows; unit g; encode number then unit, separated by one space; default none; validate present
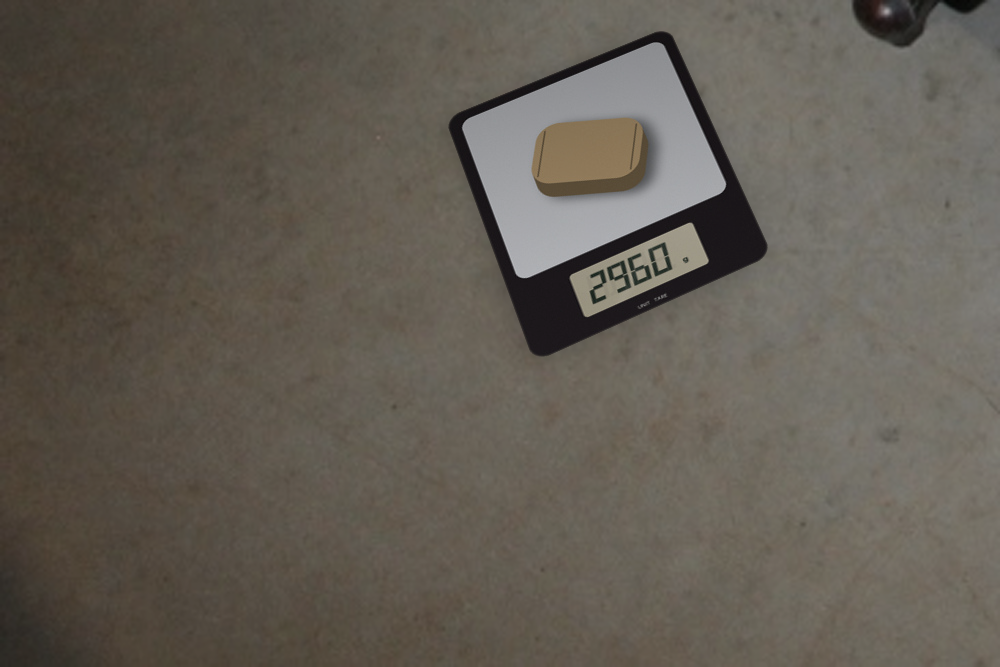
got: 2960 g
